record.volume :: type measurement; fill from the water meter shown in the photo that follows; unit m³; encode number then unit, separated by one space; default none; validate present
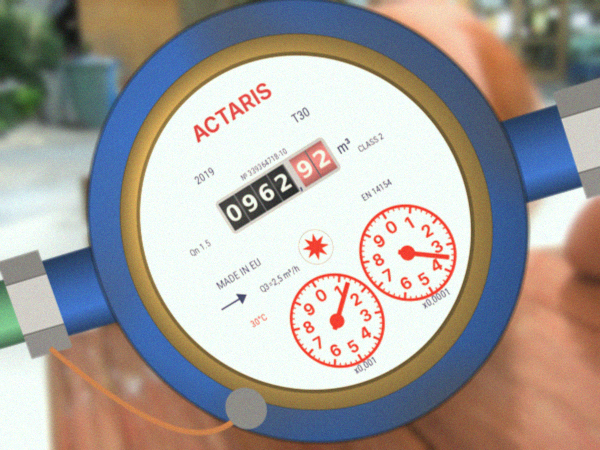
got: 962.9213 m³
